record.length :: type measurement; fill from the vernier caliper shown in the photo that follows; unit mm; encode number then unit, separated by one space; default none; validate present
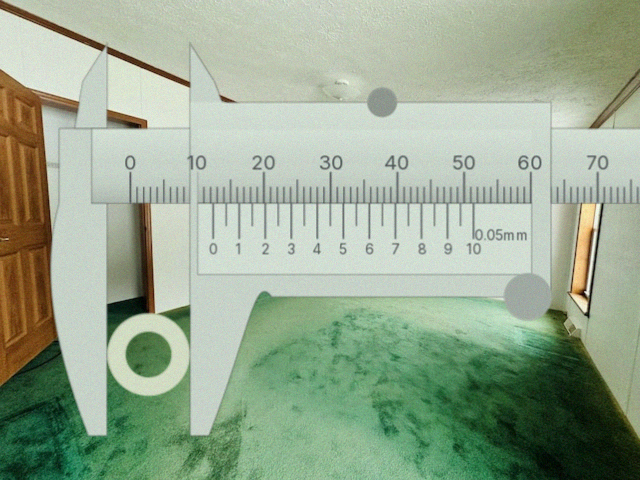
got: 12.4 mm
